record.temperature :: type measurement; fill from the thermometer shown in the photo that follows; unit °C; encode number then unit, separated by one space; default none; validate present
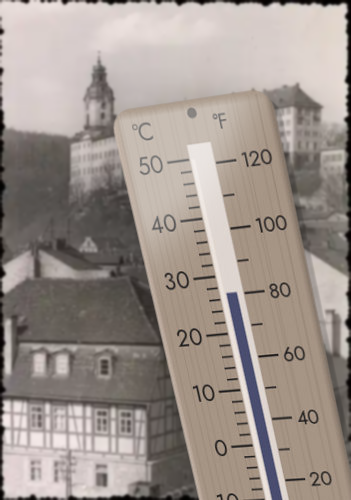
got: 27 °C
